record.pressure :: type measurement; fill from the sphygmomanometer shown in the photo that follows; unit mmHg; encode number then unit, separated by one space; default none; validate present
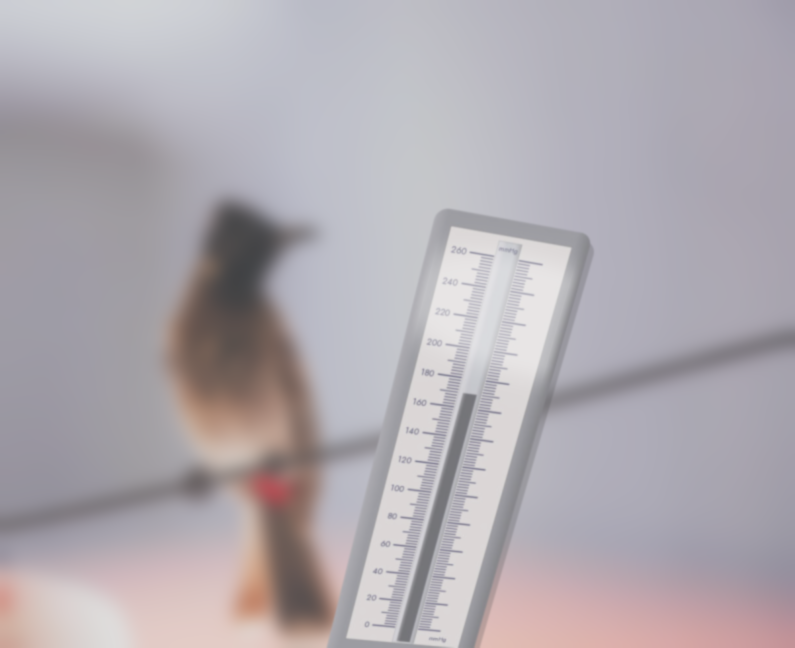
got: 170 mmHg
